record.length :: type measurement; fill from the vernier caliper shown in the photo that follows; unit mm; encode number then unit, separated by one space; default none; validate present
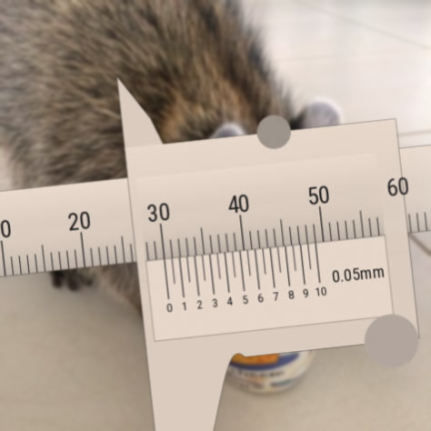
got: 30.0 mm
